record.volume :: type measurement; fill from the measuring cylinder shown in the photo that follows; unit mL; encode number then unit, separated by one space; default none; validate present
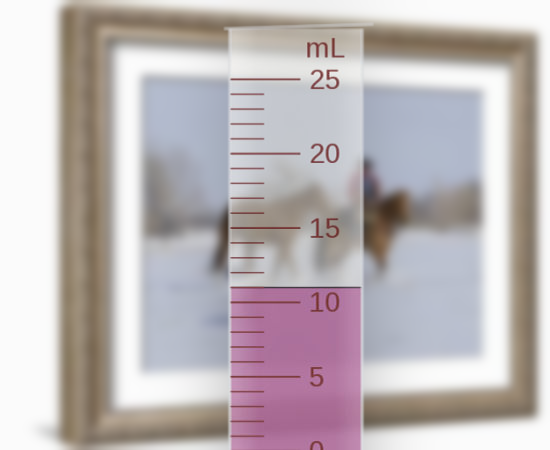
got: 11 mL
